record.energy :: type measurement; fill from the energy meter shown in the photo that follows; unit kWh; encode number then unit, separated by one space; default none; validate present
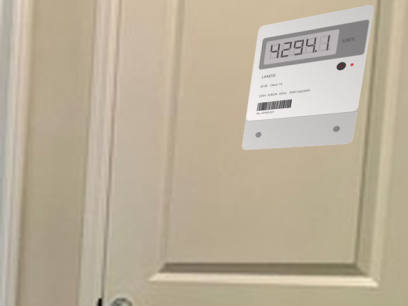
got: 4294.1 kWh
